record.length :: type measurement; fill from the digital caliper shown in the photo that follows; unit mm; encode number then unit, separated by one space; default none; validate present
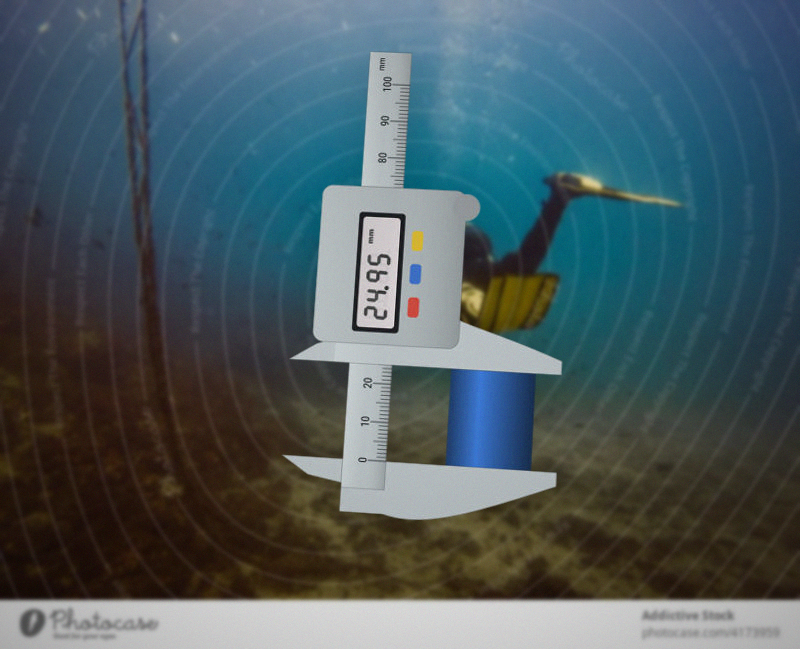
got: 24.95 mm
